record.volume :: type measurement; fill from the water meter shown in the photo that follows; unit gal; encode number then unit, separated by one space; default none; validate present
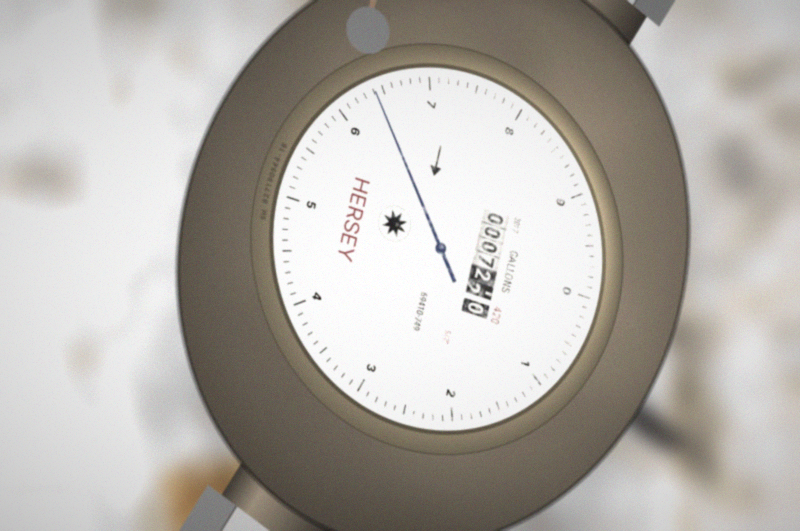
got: 7216.4 gal
